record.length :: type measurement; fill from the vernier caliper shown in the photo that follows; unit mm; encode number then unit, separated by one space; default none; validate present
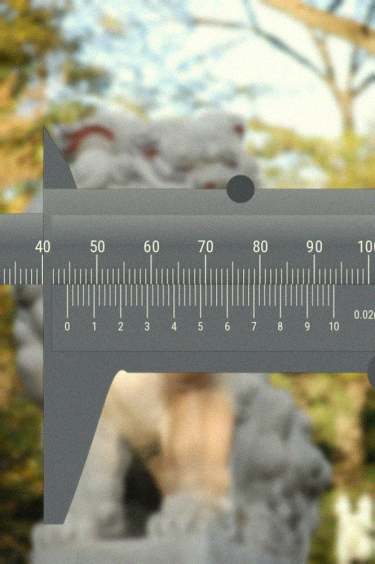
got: 44.6 mm
